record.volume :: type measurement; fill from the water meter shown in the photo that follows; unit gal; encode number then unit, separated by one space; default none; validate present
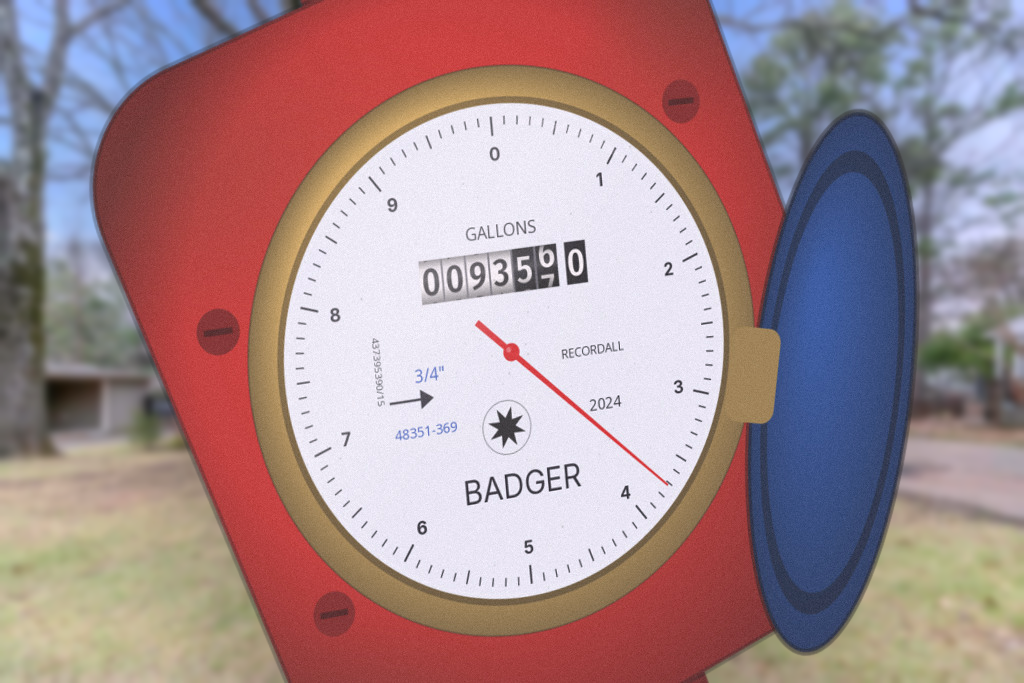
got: 93563.7 gal
